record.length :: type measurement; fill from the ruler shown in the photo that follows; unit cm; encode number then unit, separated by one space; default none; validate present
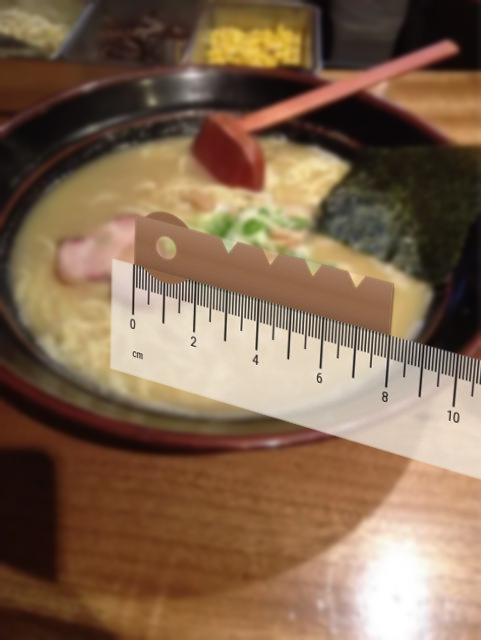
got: 8 cm
